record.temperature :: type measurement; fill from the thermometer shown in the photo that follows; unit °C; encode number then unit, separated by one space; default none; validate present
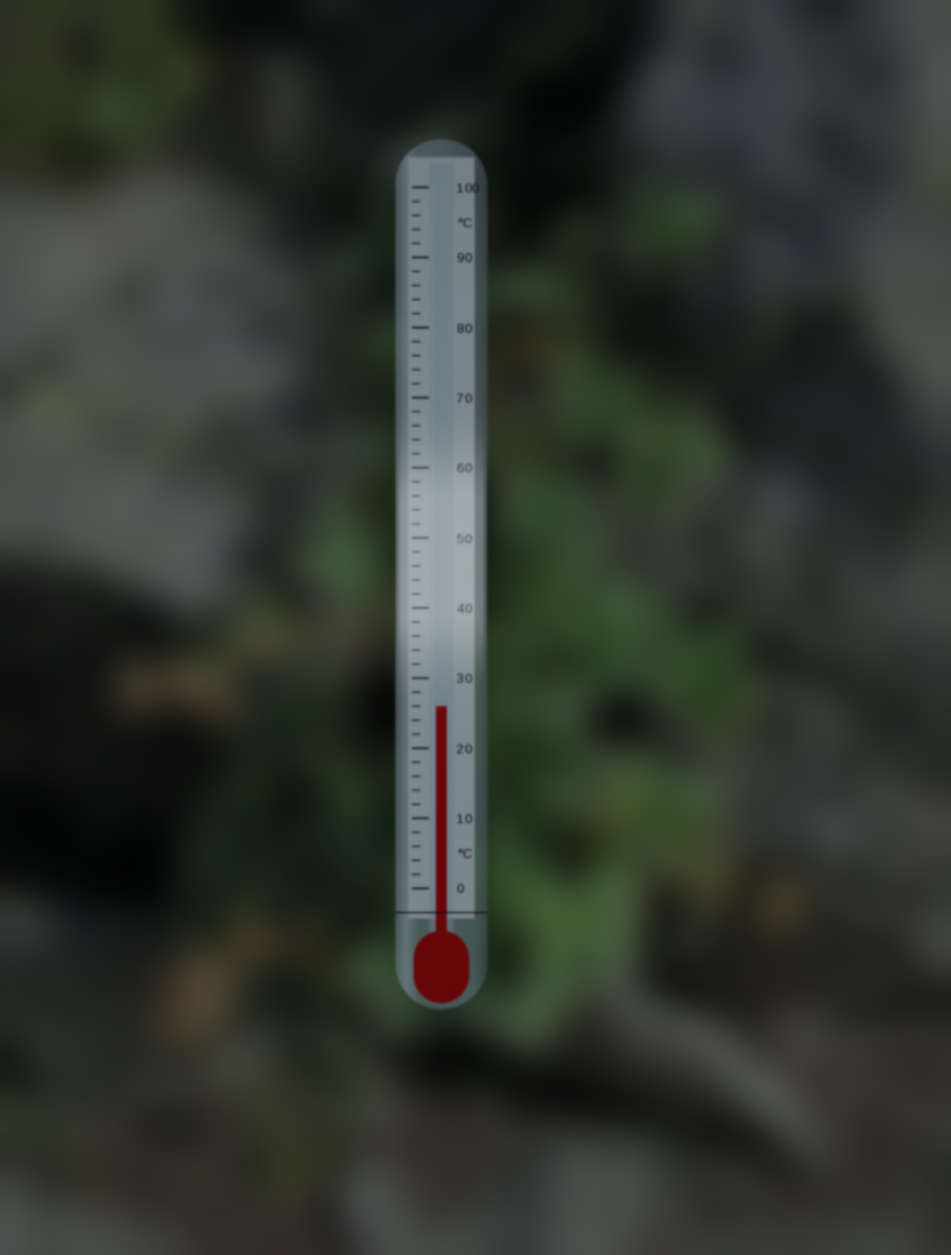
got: 26 °C
